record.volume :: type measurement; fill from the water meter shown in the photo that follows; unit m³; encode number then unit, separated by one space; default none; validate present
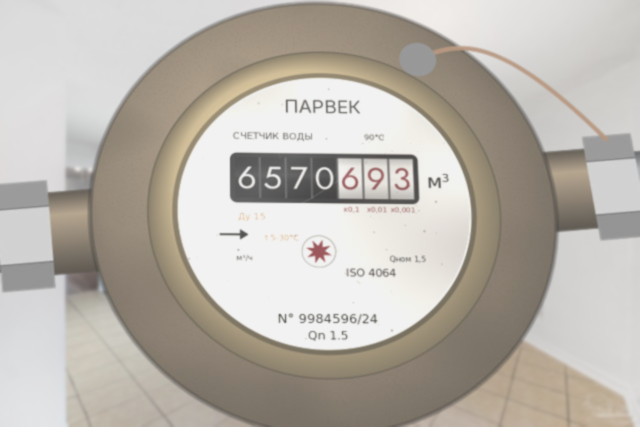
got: 6570.693 m³
